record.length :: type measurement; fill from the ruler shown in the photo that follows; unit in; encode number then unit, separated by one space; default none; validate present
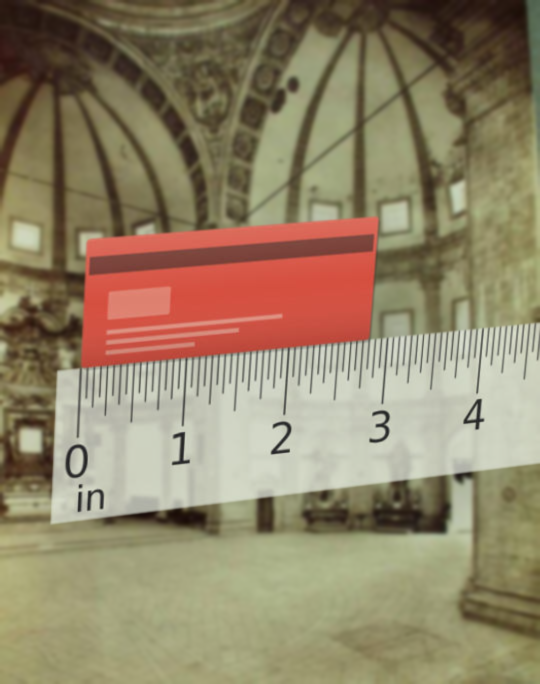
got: 2.8125 in
